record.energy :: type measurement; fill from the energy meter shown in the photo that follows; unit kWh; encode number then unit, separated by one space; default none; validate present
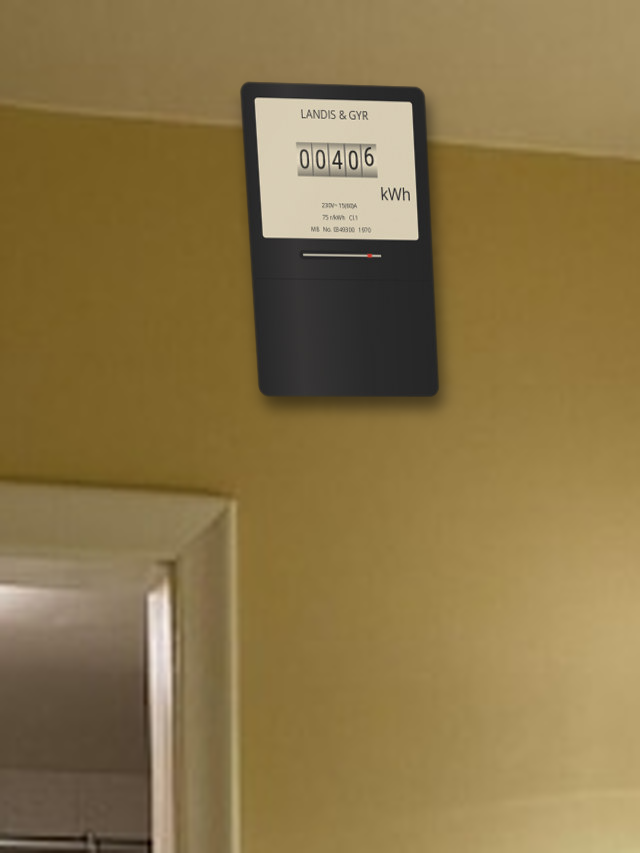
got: 406 kWh
